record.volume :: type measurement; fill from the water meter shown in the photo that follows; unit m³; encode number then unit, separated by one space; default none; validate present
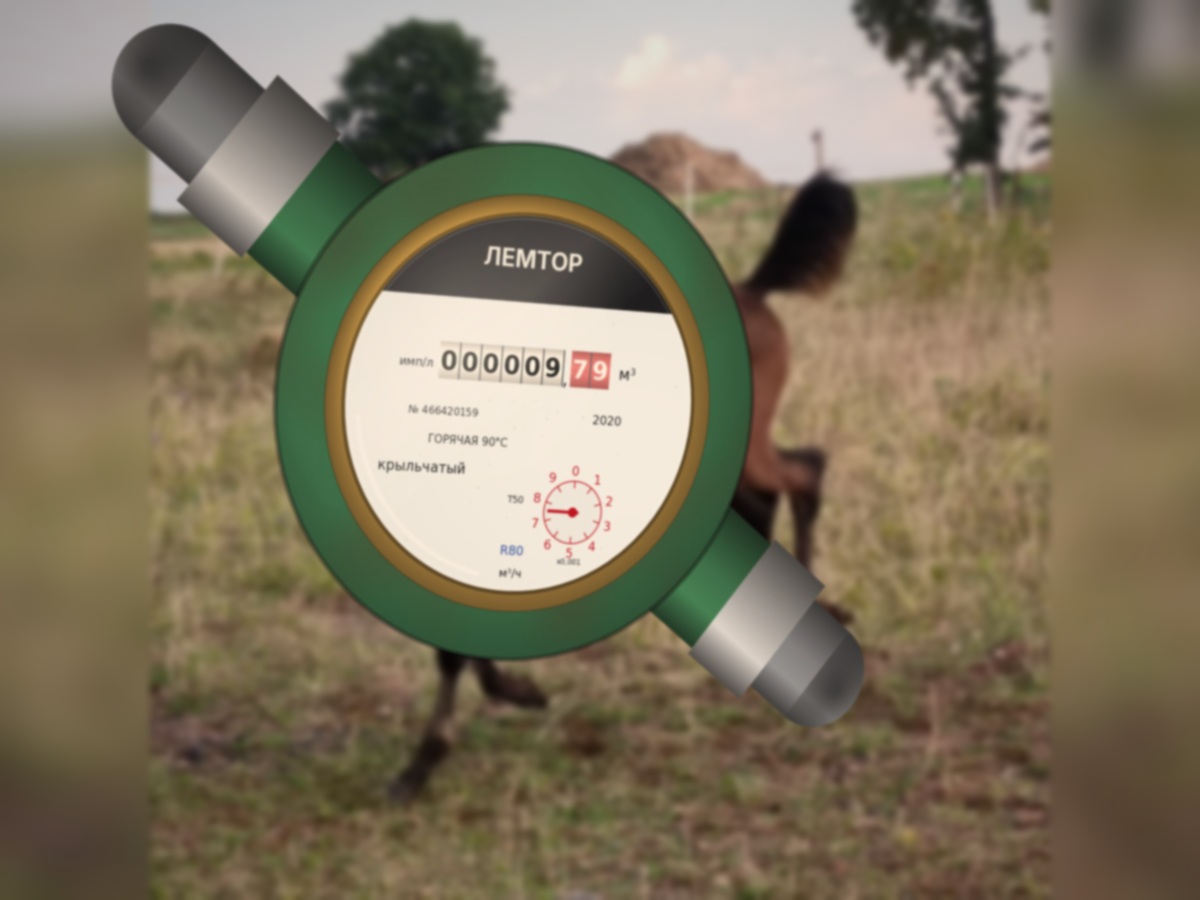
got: 9.797 m³
